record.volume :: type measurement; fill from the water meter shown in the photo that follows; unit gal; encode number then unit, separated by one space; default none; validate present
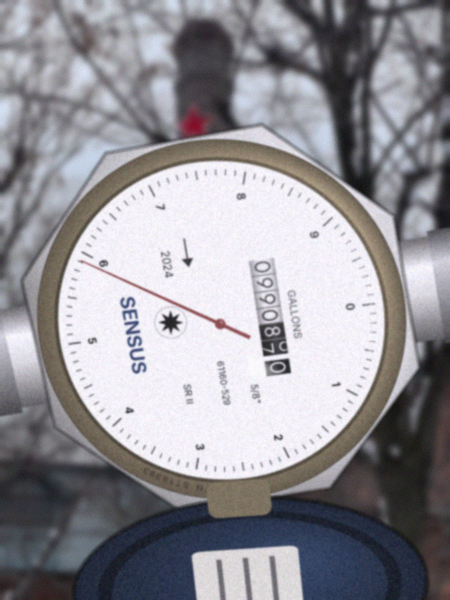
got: 990865.9 gal
